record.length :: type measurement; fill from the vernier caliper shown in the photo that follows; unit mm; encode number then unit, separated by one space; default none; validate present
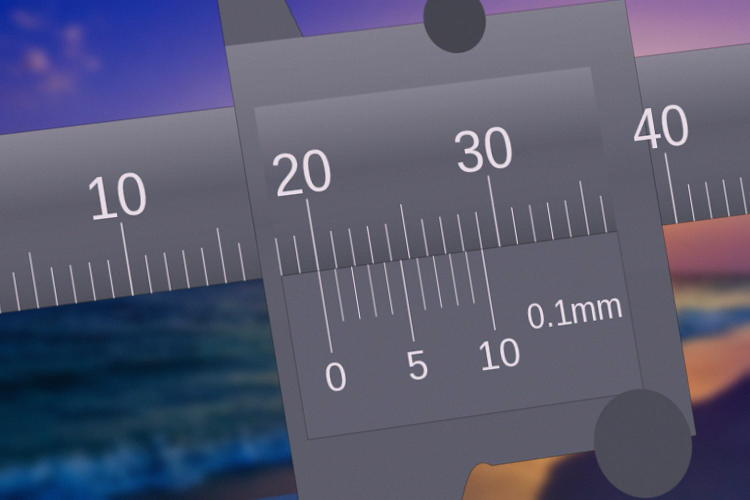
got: 20.0 mm
